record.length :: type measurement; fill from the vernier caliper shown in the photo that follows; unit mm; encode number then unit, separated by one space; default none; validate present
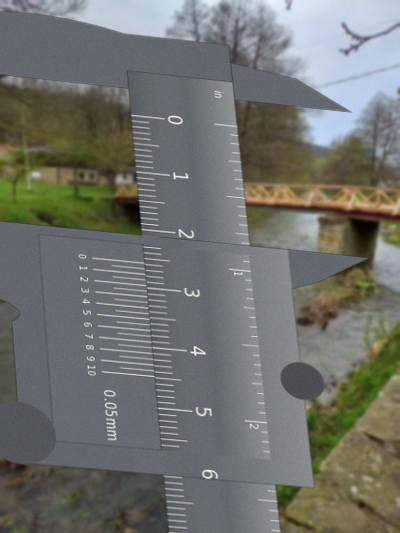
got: 25.8 mm
